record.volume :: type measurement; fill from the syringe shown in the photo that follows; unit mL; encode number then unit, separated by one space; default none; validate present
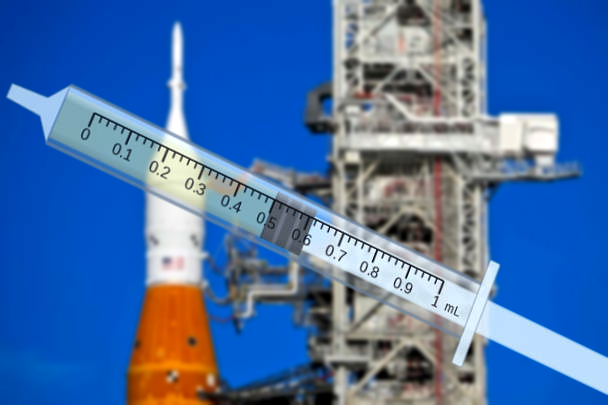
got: 0.5 mL
